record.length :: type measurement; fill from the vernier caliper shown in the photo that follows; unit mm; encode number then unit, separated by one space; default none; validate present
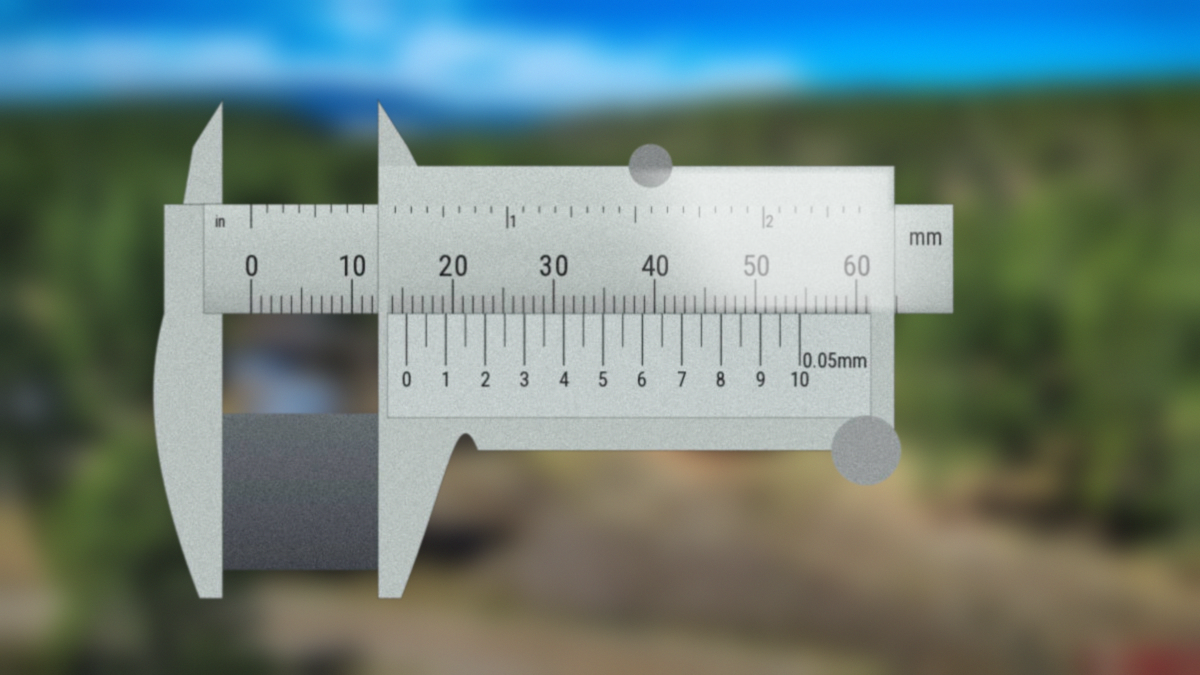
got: 15.4 mm
